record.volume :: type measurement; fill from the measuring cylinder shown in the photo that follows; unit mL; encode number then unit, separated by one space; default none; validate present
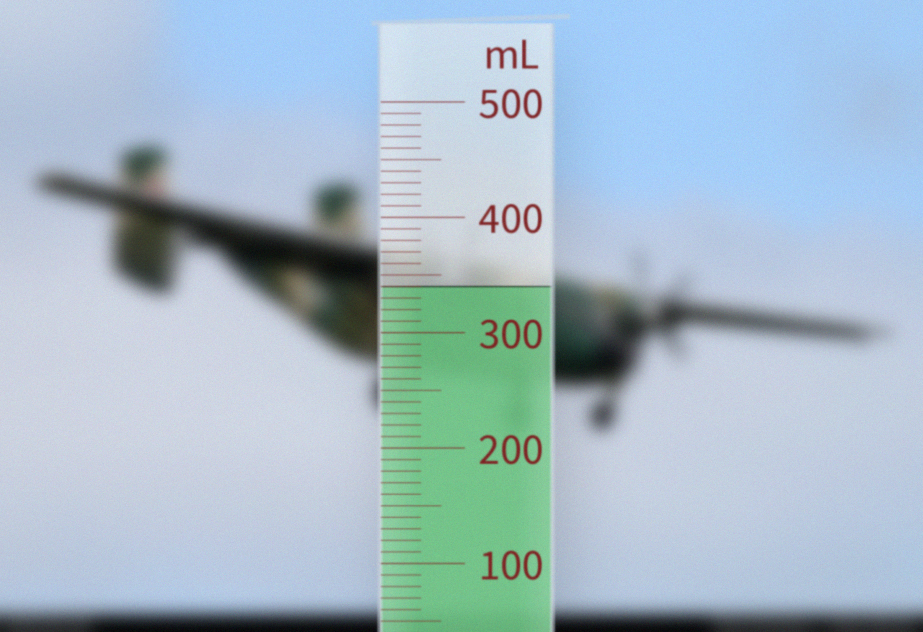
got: 340 mL
